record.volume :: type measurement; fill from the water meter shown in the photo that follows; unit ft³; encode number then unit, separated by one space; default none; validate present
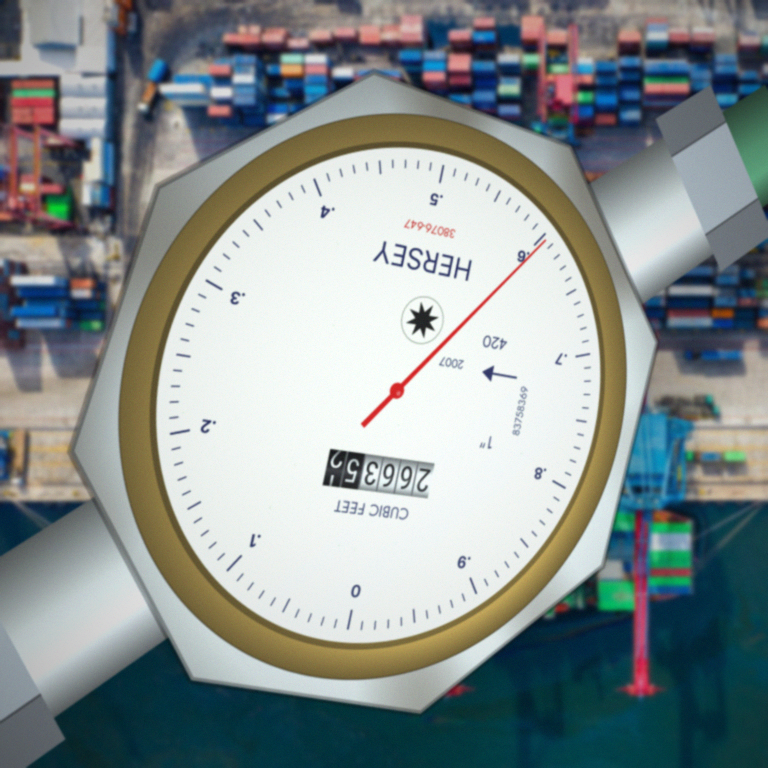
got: 266351.60 ft³
